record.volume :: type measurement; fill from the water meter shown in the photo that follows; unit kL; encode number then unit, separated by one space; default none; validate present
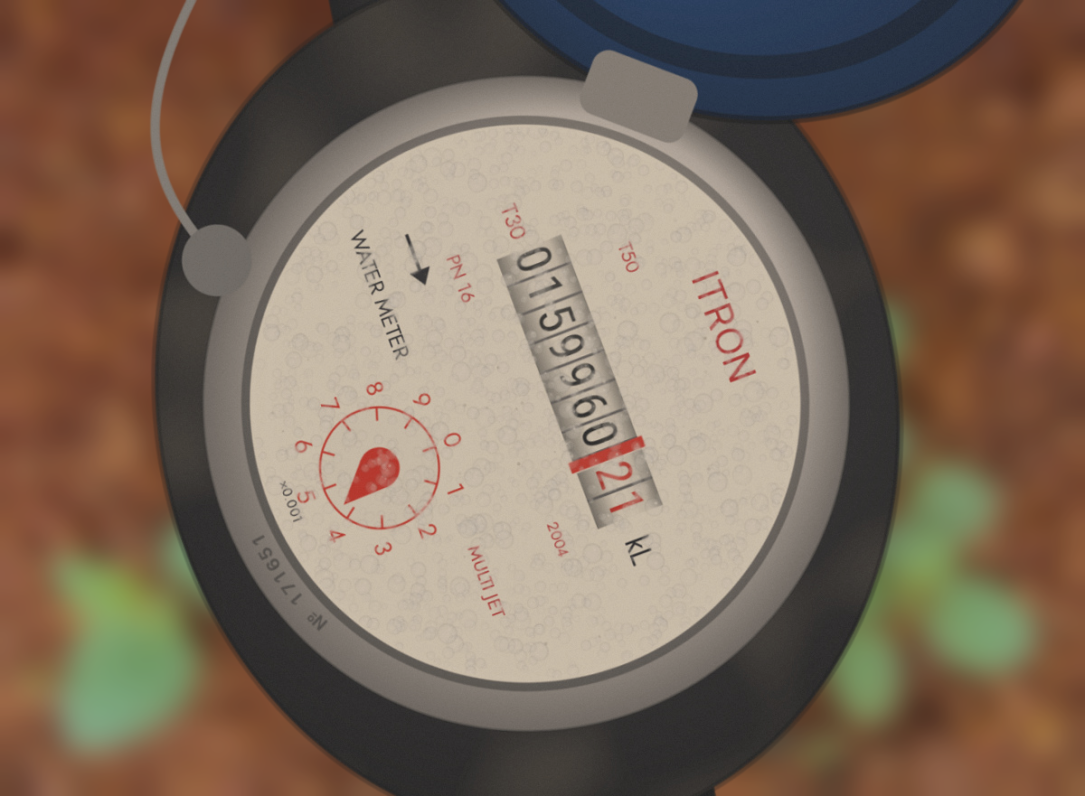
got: 159960.214 kL
